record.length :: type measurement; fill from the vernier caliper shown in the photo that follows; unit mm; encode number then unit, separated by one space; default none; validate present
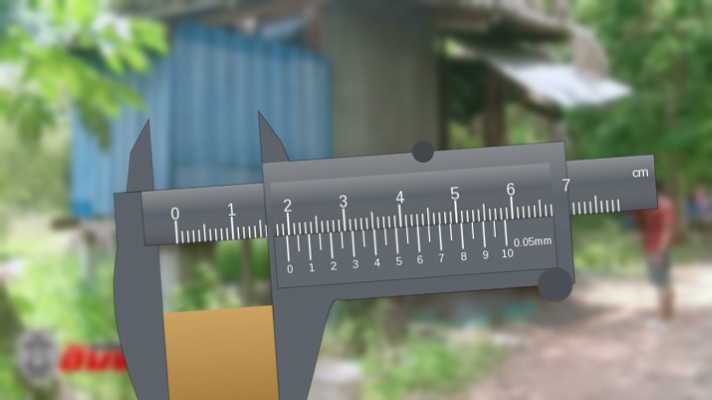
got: 19.6 mm
